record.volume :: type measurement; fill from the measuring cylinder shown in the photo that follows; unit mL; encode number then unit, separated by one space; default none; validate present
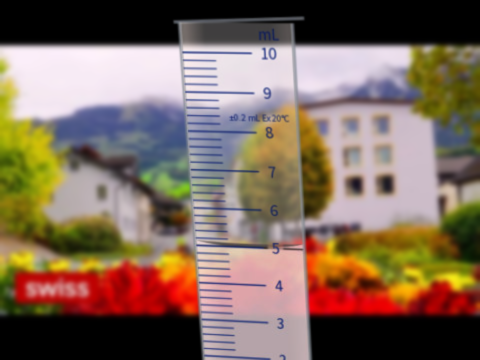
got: 5 mL
